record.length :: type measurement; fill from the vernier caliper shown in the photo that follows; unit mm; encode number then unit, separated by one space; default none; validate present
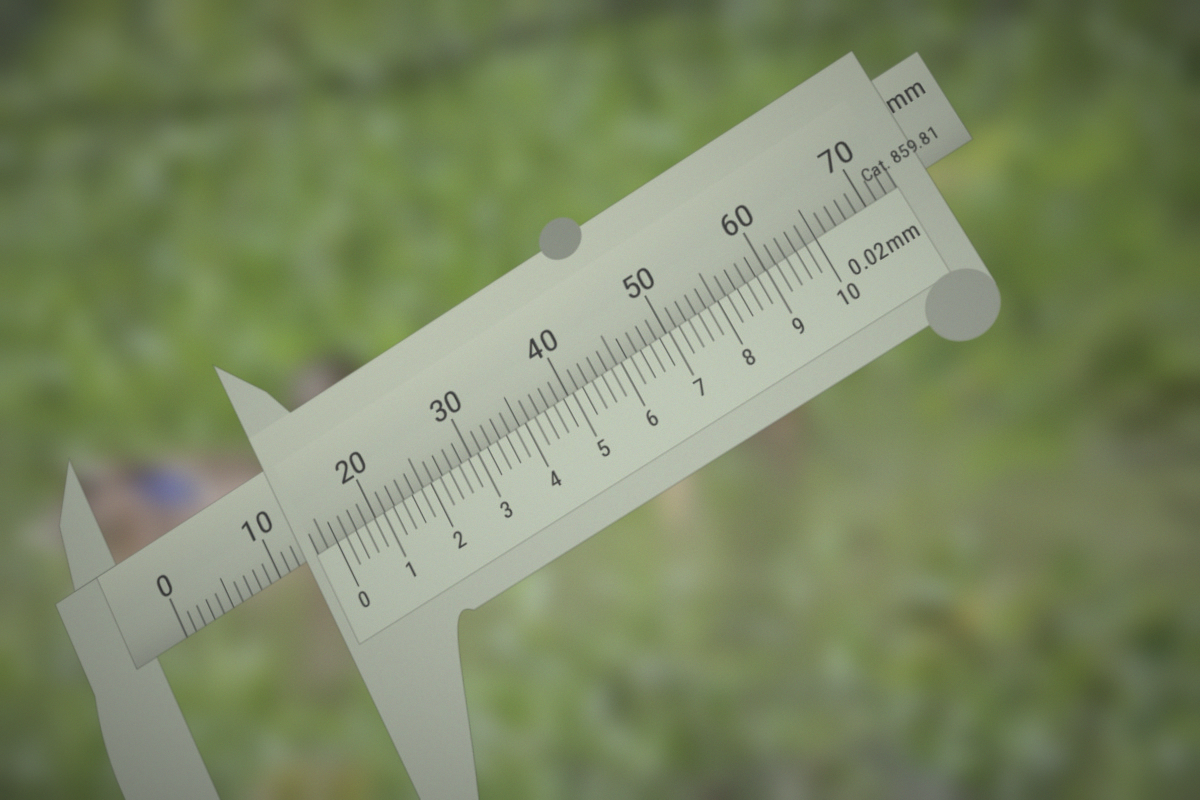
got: 16.0 mm
